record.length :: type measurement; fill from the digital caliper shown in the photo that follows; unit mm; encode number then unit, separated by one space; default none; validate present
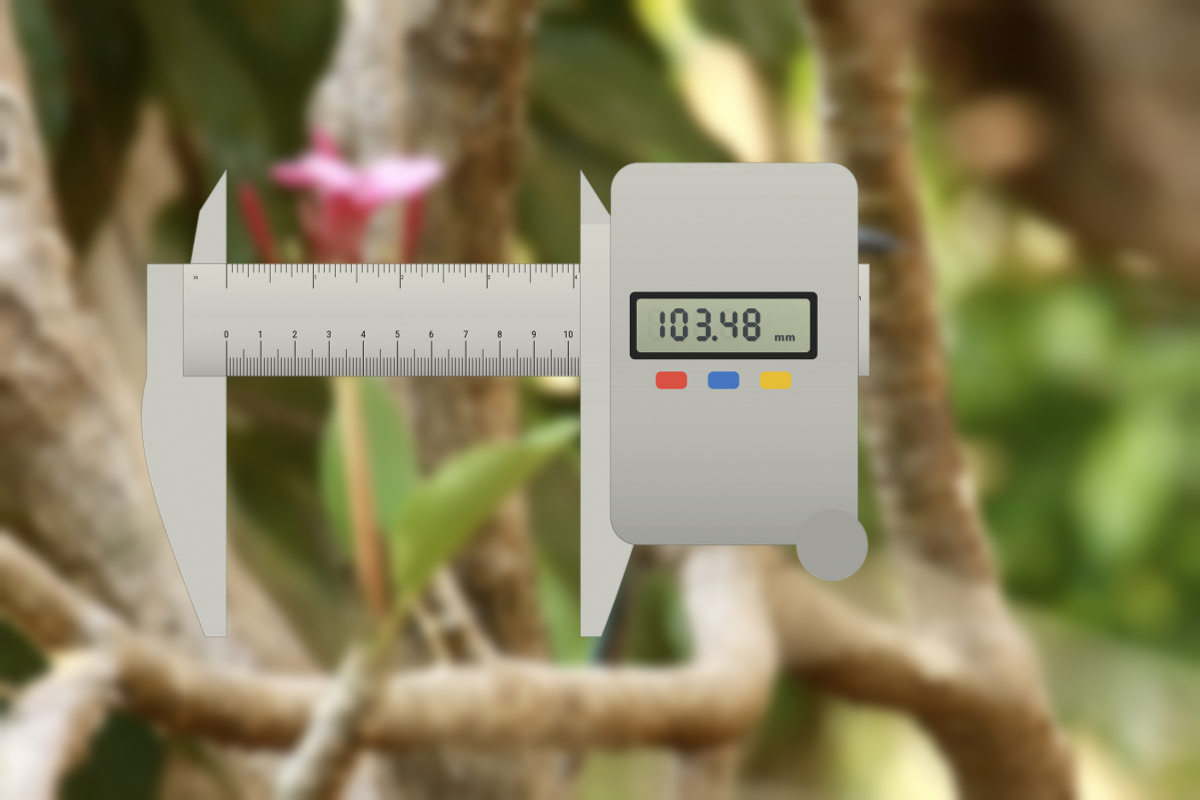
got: 103.48 mm
